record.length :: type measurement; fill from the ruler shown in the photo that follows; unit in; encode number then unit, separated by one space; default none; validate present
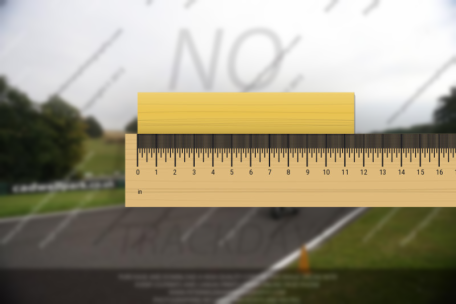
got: 11.5 in
